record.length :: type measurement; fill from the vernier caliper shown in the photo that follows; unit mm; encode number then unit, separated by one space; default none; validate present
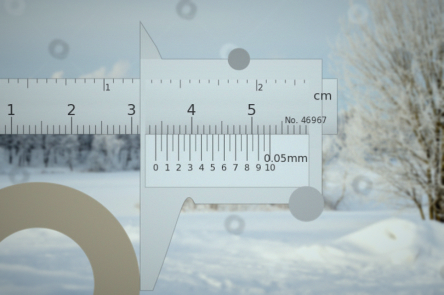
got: 34.0 mm
